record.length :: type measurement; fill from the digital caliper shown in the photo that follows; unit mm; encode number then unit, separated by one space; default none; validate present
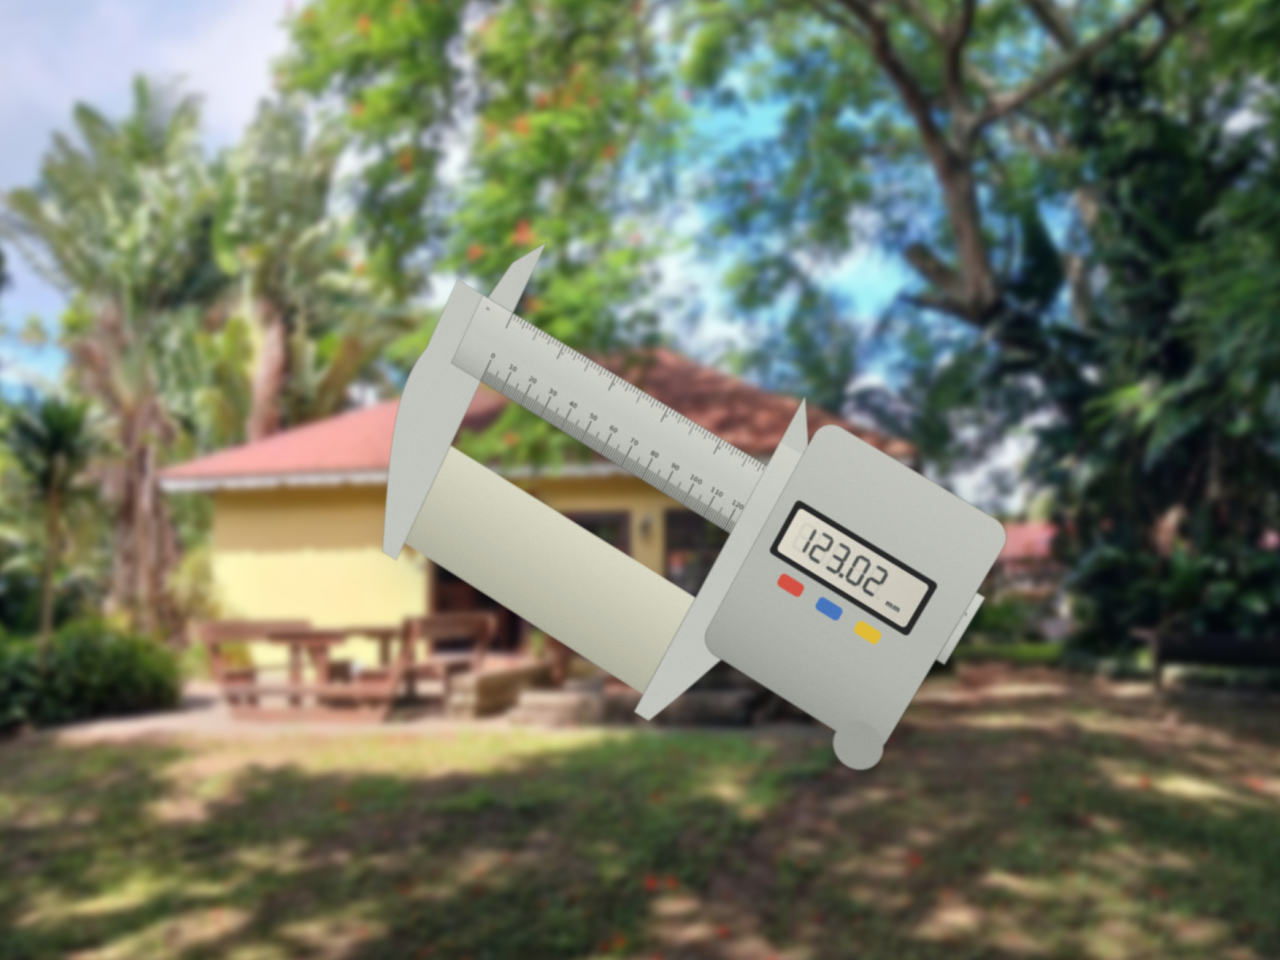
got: 123.02 mm
